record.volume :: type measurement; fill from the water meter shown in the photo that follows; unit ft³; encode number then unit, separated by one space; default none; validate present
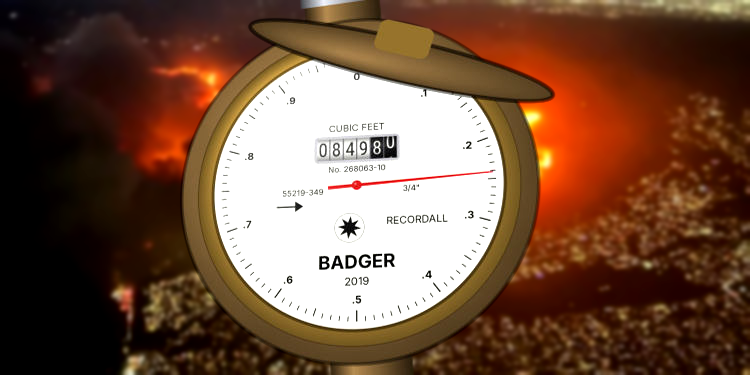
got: 84980.24 ft³
